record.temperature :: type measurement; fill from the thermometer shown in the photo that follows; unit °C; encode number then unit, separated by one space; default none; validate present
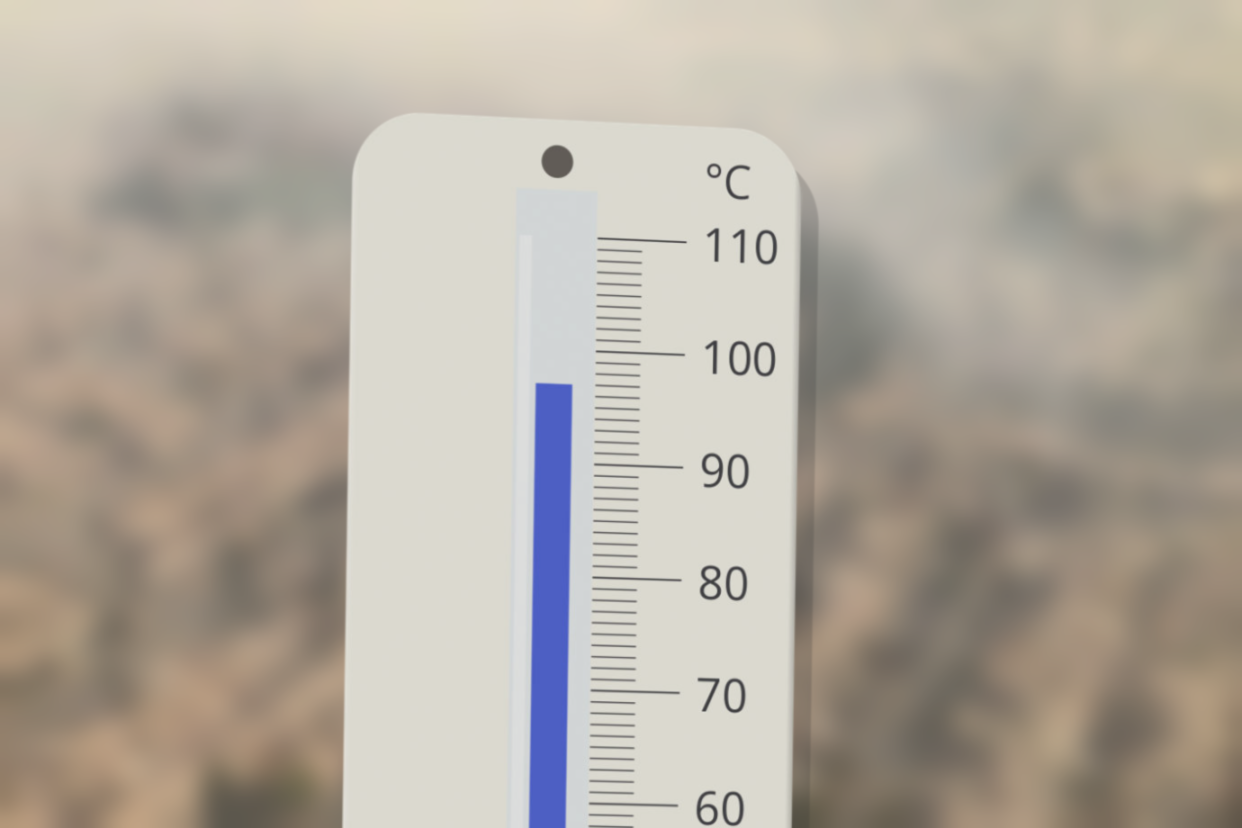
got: 97 °C
